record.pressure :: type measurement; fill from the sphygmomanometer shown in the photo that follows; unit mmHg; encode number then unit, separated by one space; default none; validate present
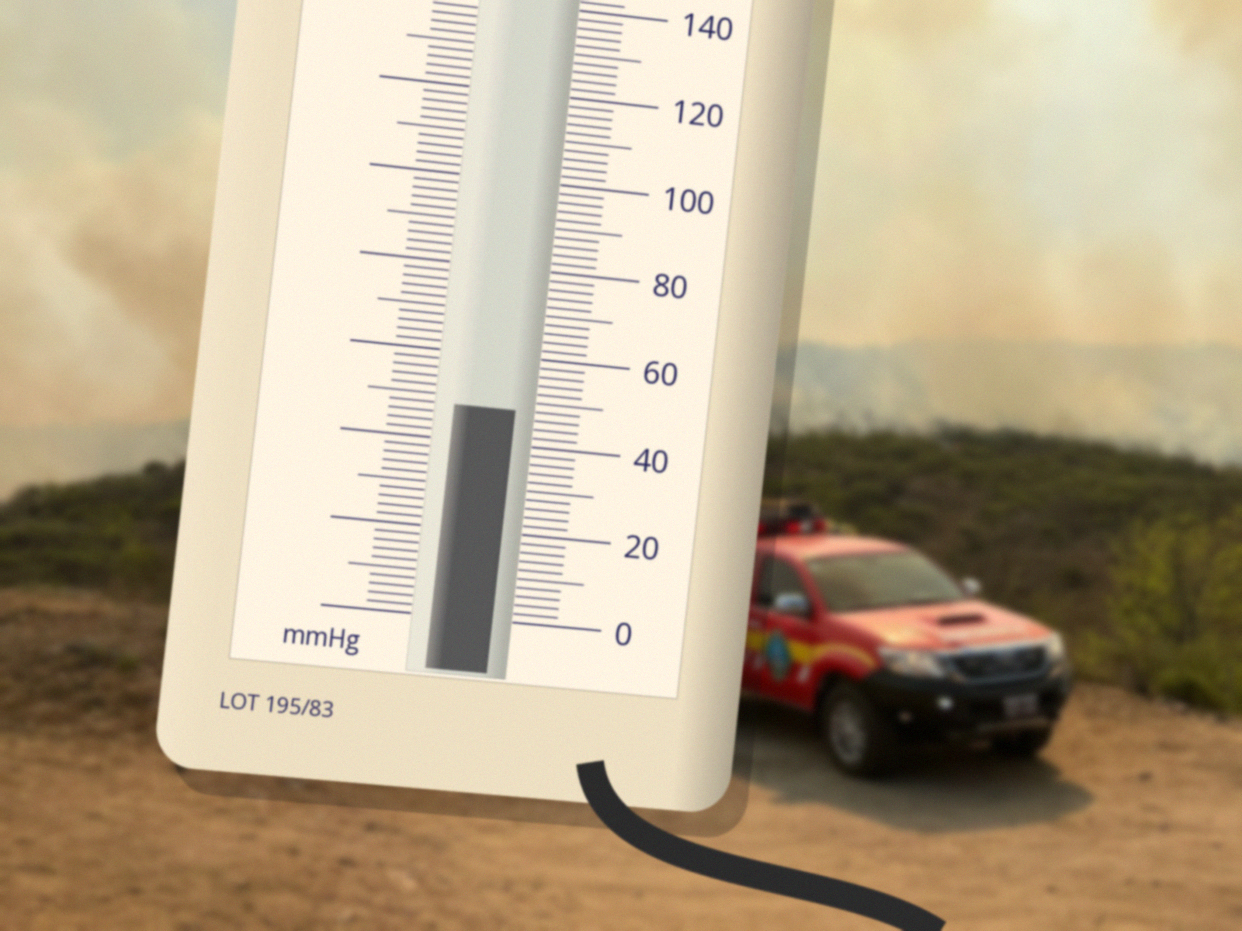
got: 48 mmHg
